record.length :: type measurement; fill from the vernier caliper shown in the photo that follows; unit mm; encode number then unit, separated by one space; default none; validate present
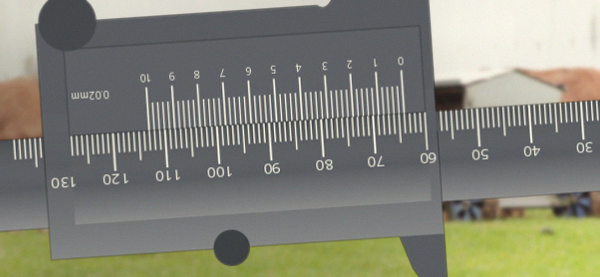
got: 64.0 mm
